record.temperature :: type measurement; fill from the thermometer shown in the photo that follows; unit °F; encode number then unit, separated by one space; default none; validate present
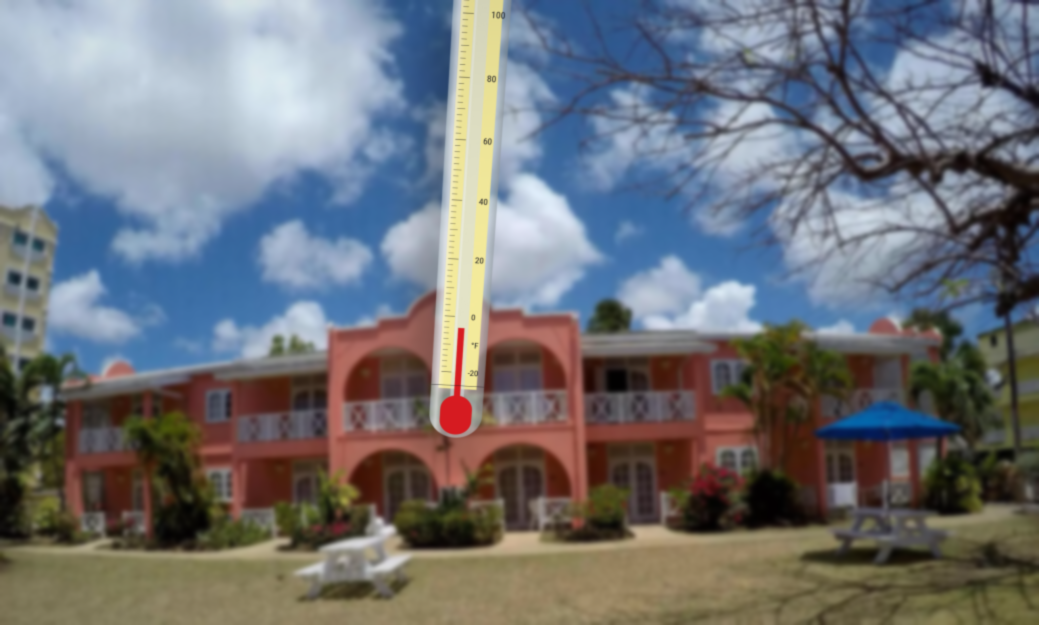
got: -4 °F
